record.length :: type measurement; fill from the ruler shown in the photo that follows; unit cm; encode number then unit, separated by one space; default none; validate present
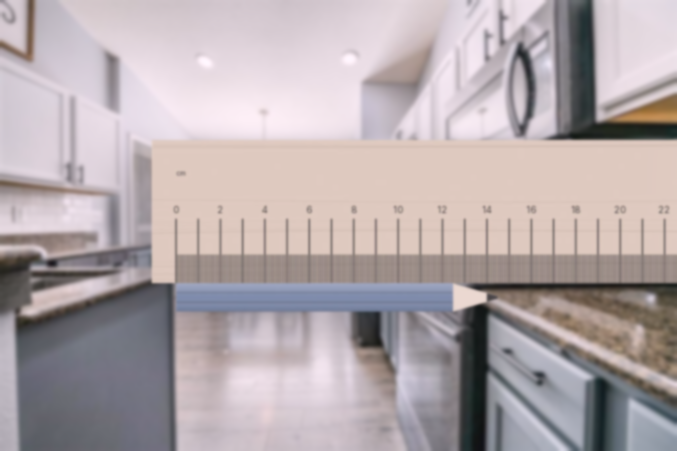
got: 14.5 cm
